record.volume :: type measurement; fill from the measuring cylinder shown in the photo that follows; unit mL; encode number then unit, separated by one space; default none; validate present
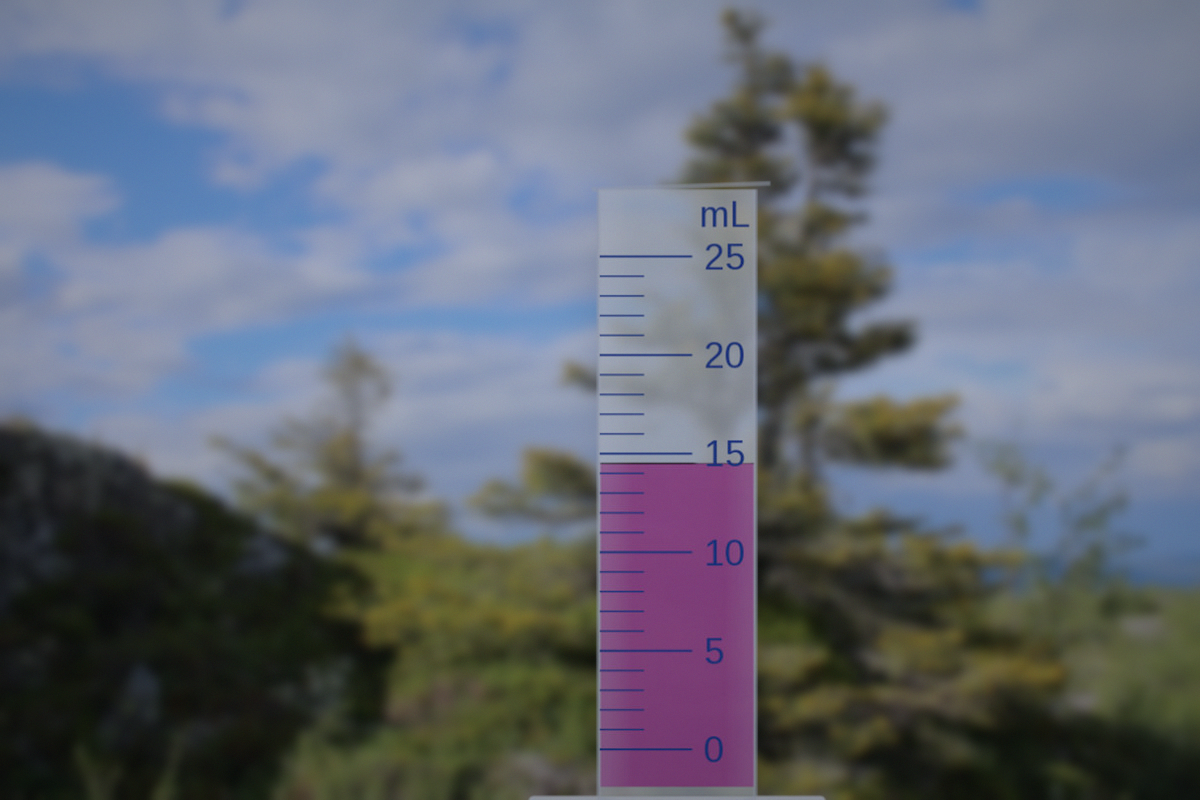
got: 14.5 mL
